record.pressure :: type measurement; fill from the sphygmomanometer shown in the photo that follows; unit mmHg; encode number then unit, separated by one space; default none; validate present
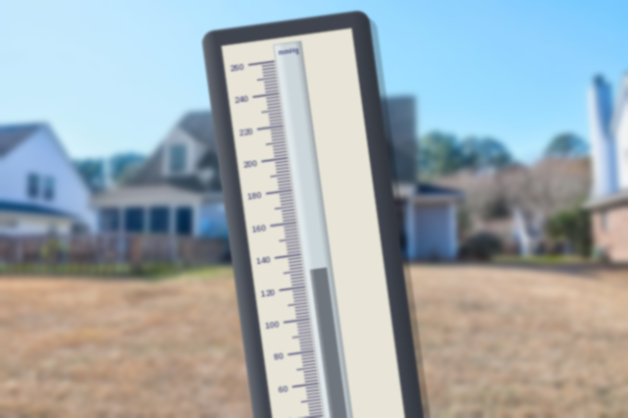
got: 130 mmHg
